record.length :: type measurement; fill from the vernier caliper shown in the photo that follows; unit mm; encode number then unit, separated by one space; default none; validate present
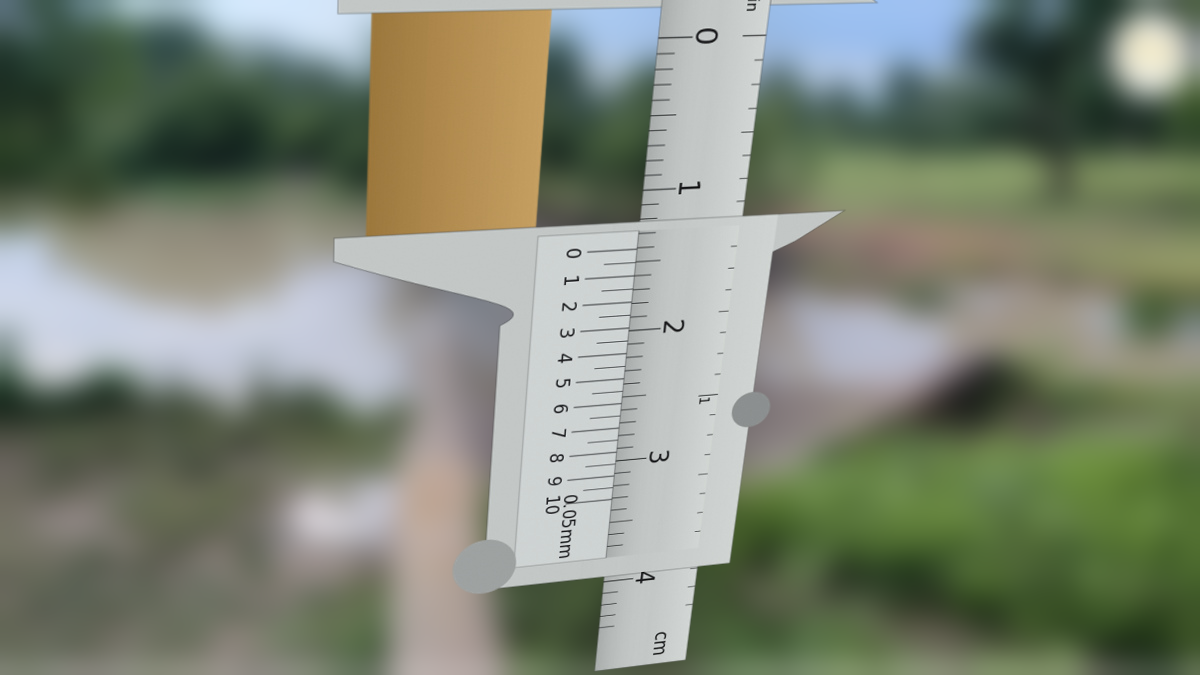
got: 14.1 mm
